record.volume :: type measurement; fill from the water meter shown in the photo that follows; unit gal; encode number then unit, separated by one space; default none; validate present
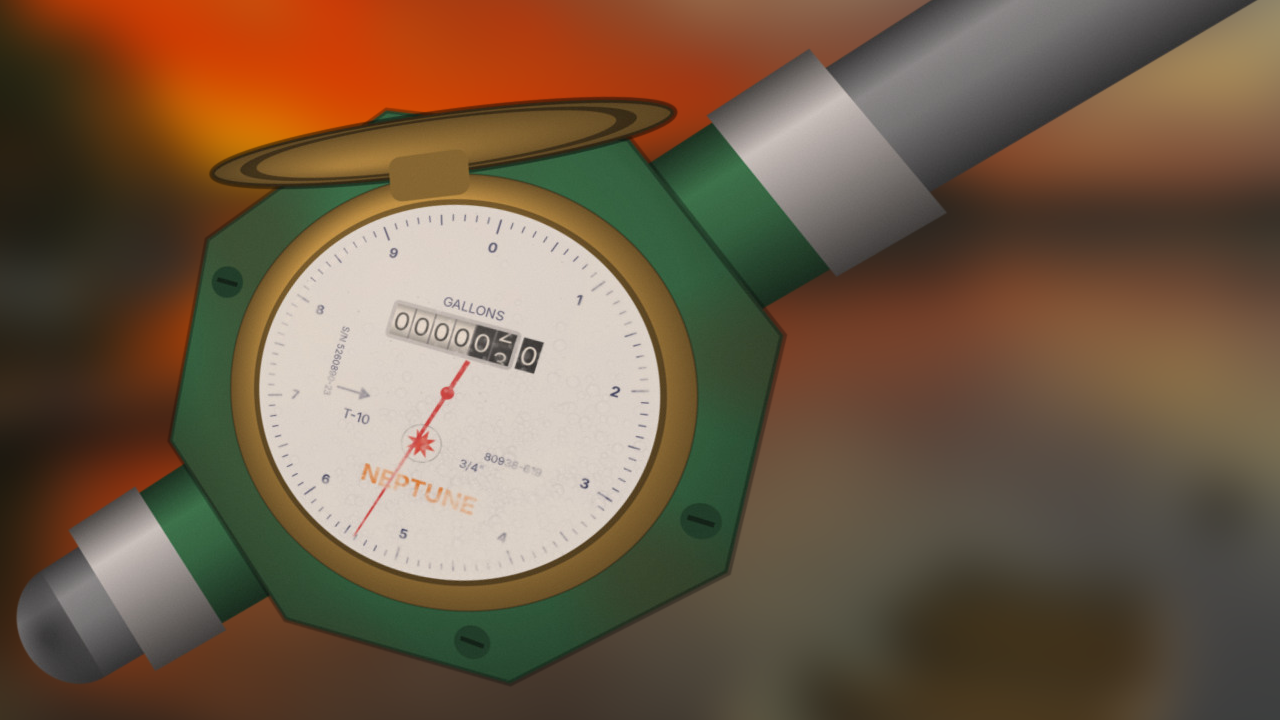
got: 25.4 gal
